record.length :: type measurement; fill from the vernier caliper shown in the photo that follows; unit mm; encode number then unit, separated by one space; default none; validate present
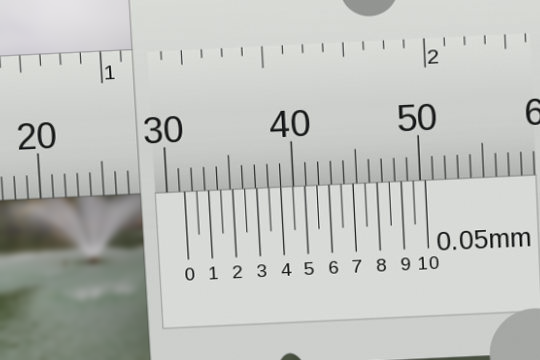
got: 31.4 mm
